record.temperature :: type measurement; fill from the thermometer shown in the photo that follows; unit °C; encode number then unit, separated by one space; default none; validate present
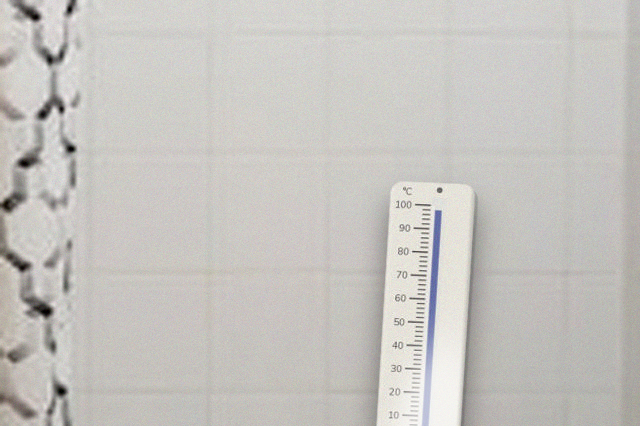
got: 98 °C
